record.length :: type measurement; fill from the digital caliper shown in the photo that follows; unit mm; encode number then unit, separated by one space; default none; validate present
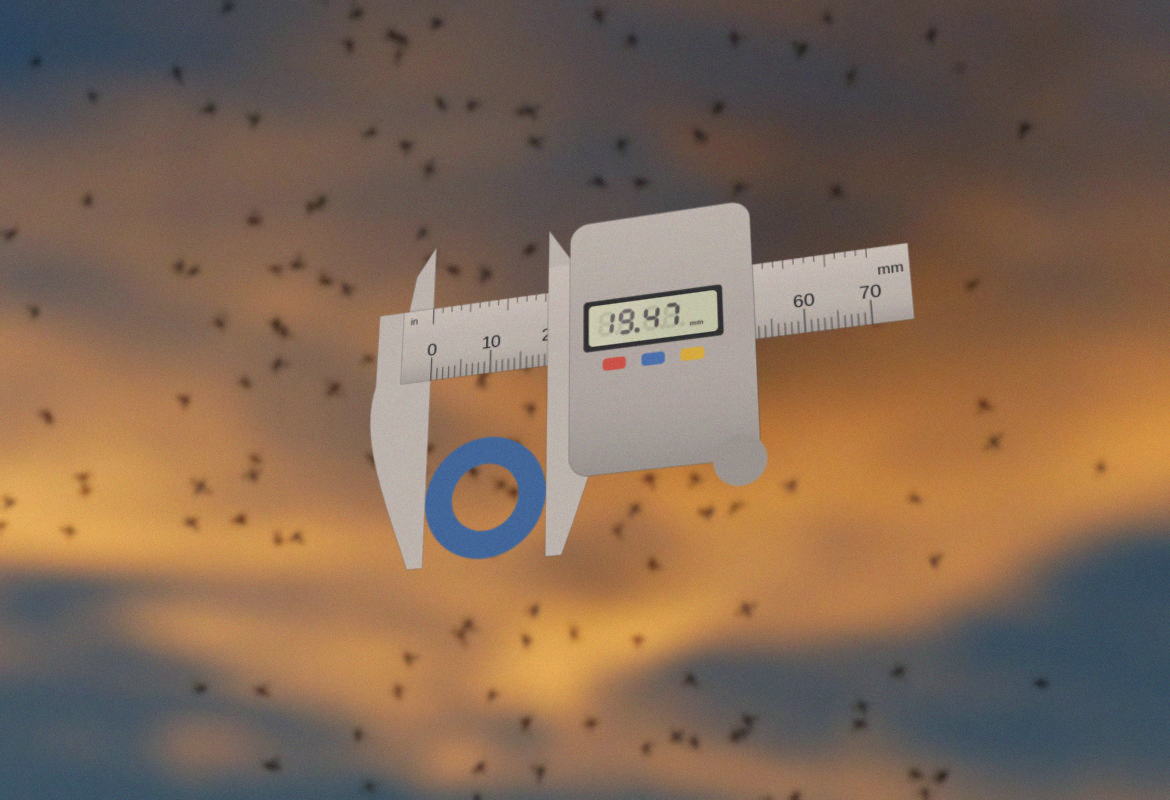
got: 19.47 mm
